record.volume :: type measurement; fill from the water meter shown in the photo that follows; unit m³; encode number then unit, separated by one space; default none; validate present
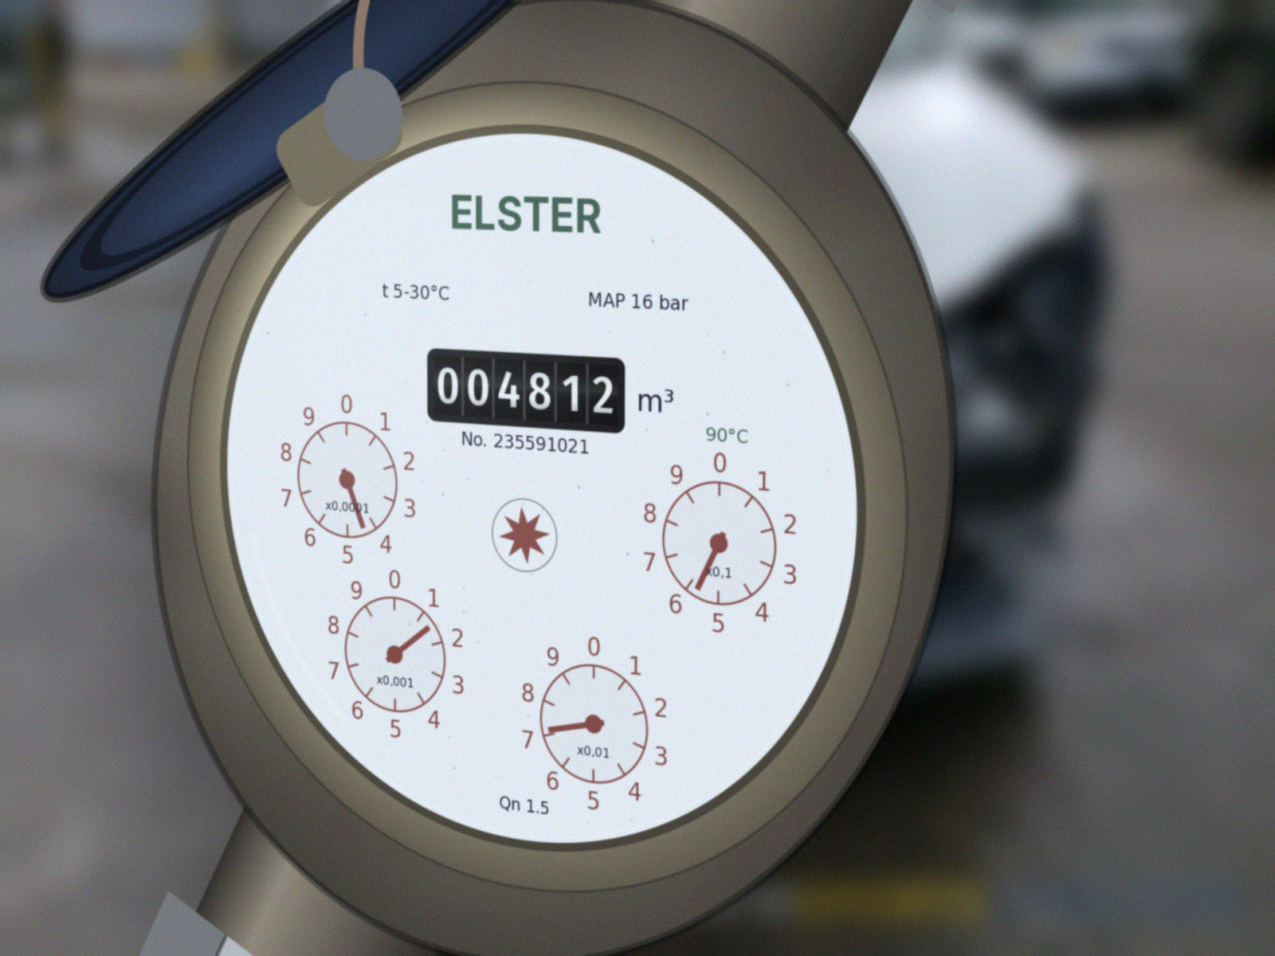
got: 4812.5714 m³
